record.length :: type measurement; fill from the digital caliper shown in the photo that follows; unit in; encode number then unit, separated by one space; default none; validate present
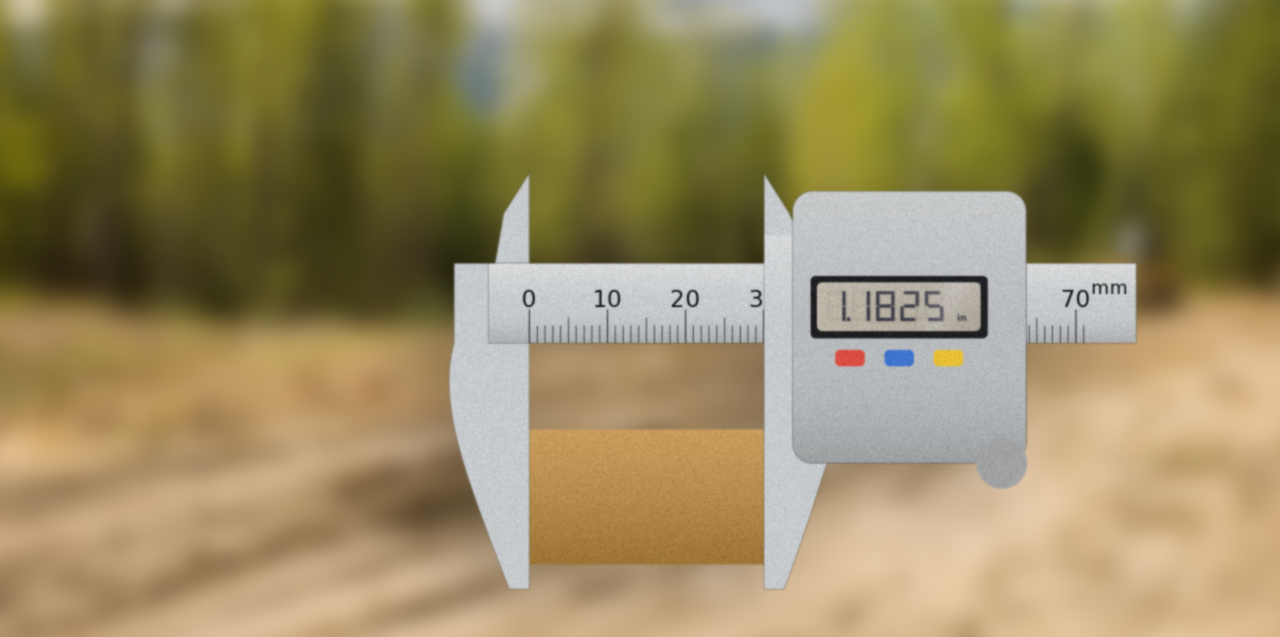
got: 1.1825 in
